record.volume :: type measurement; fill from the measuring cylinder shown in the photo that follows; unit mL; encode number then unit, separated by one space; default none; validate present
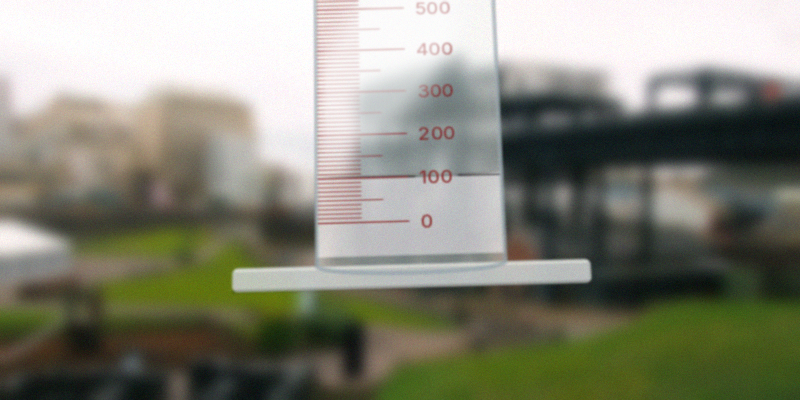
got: 100 mL
